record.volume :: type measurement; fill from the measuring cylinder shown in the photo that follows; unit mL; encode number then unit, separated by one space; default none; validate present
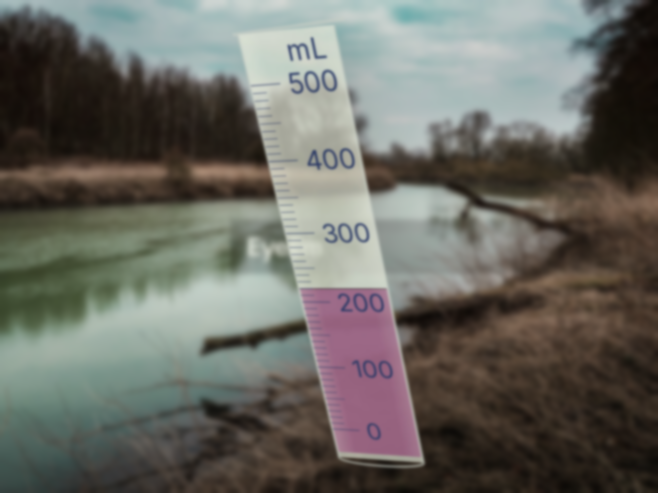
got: 220 mL
